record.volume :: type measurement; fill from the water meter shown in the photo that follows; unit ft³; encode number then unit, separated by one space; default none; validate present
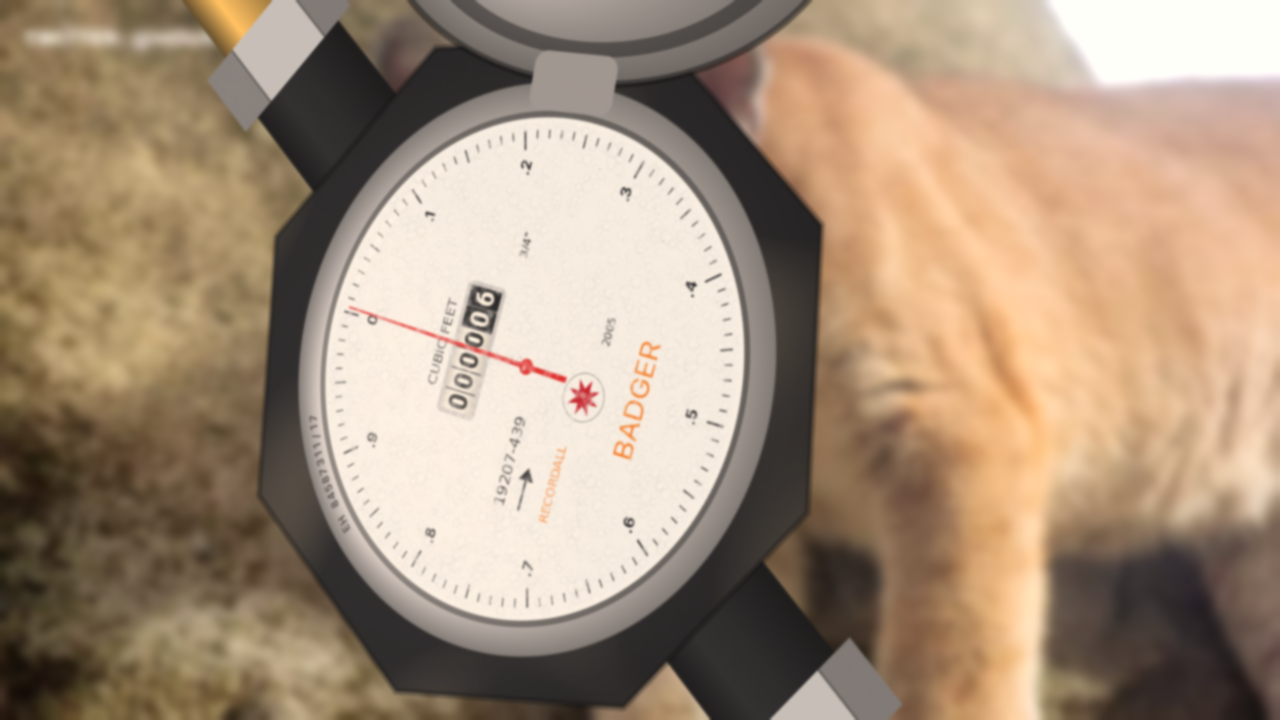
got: 6.00 ft³
